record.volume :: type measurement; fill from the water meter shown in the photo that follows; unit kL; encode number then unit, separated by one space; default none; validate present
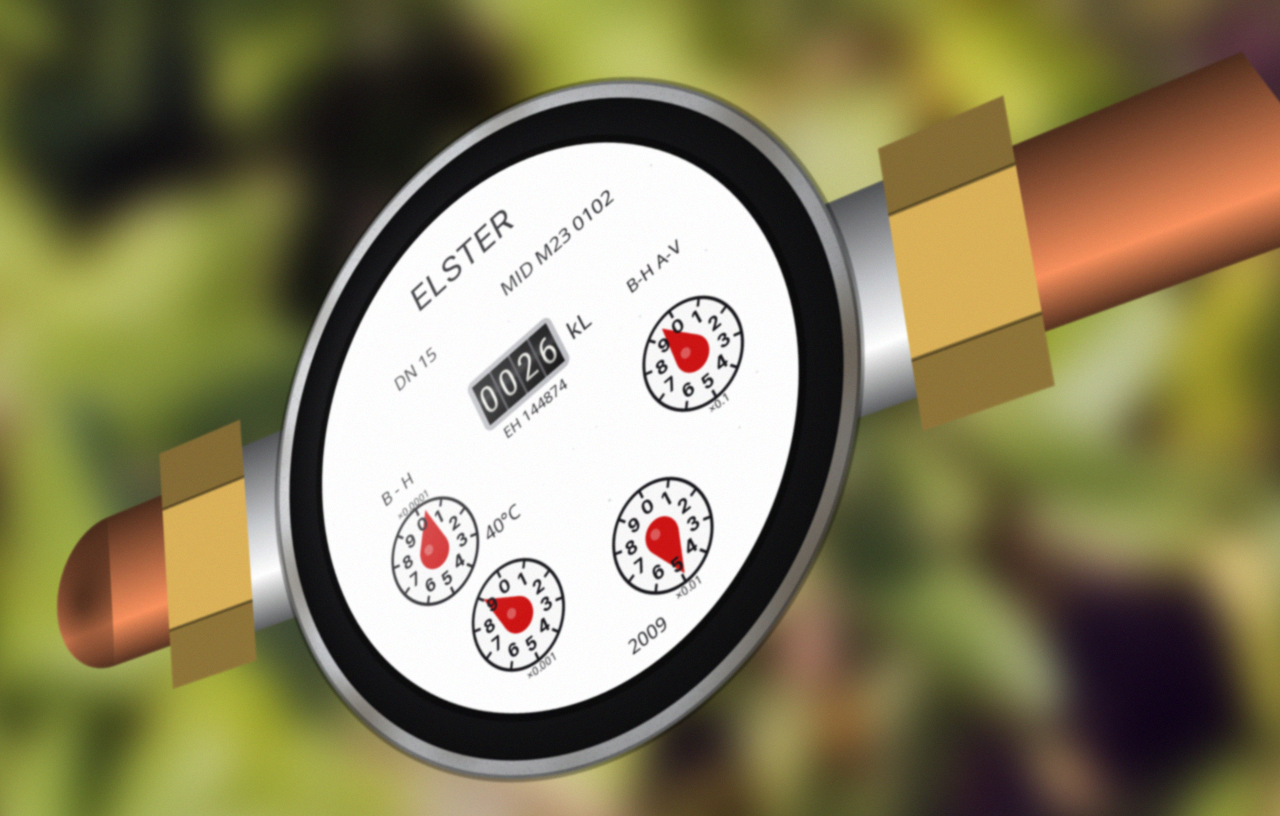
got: 25.9490 kL
